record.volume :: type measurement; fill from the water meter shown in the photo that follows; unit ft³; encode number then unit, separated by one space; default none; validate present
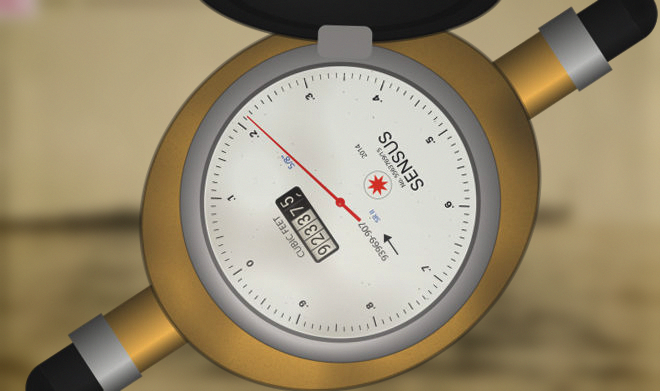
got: 923375.21 ft³
